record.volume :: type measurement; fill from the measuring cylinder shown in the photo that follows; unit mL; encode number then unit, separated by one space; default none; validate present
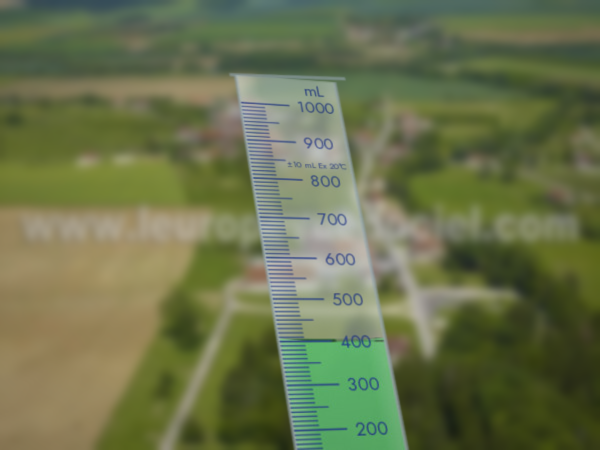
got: 400 mL
